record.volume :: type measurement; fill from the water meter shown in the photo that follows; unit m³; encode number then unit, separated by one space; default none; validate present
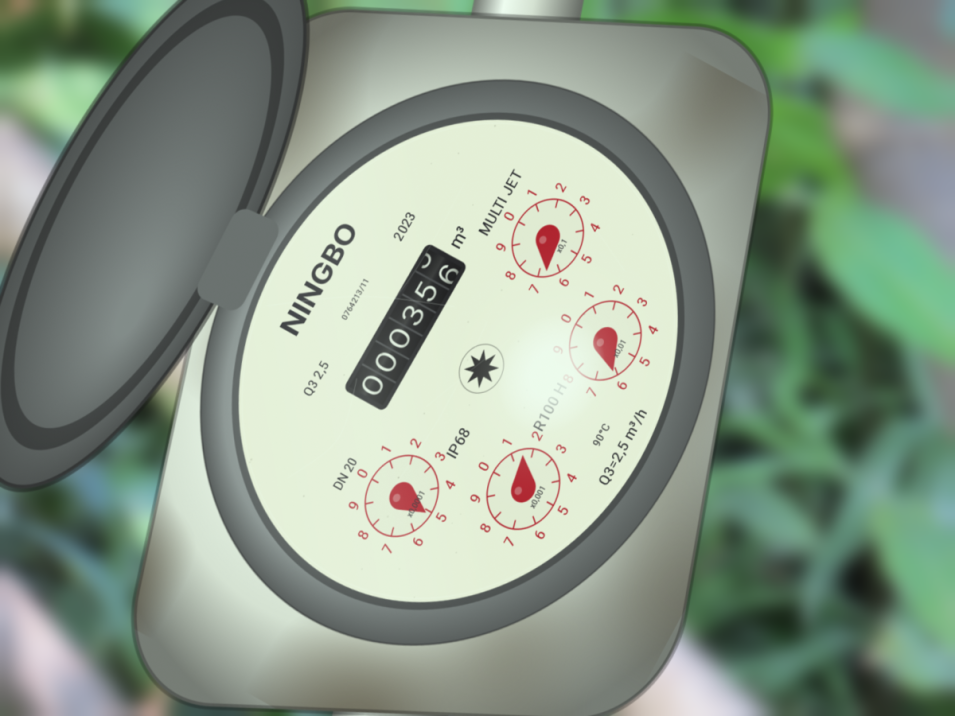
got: 355.6615 m³
